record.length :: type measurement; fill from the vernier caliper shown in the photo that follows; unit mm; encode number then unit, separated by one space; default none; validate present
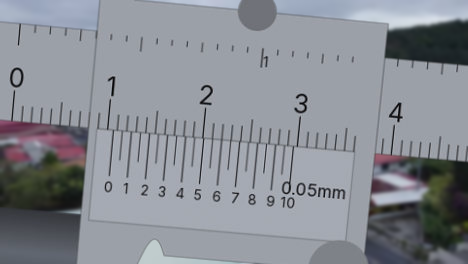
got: 10.6 mm
